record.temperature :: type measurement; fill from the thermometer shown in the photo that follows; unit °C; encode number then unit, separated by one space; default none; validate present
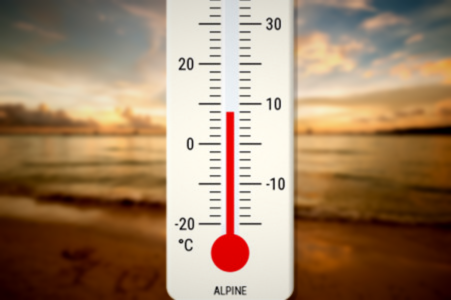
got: 8 °C
